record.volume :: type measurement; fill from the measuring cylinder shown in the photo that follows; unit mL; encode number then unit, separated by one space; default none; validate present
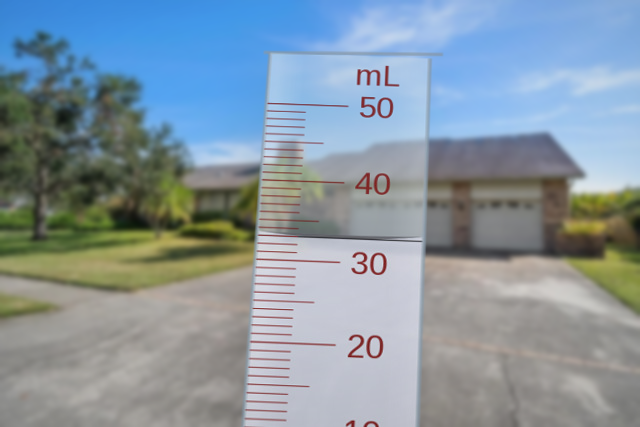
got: 33 mL
